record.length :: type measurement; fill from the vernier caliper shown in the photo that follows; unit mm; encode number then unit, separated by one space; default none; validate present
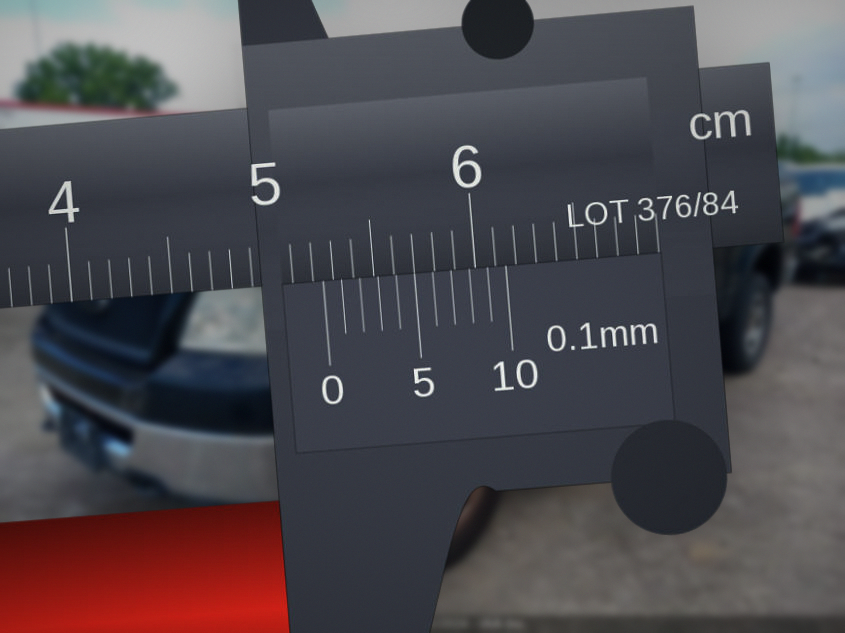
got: 52.5 mm
